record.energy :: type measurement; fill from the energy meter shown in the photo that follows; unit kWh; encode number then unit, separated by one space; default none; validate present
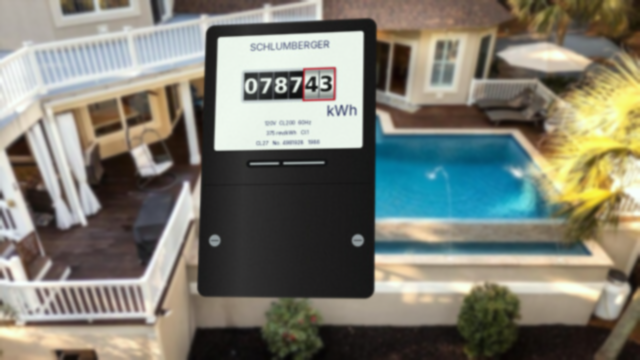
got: 787.43 kWh
